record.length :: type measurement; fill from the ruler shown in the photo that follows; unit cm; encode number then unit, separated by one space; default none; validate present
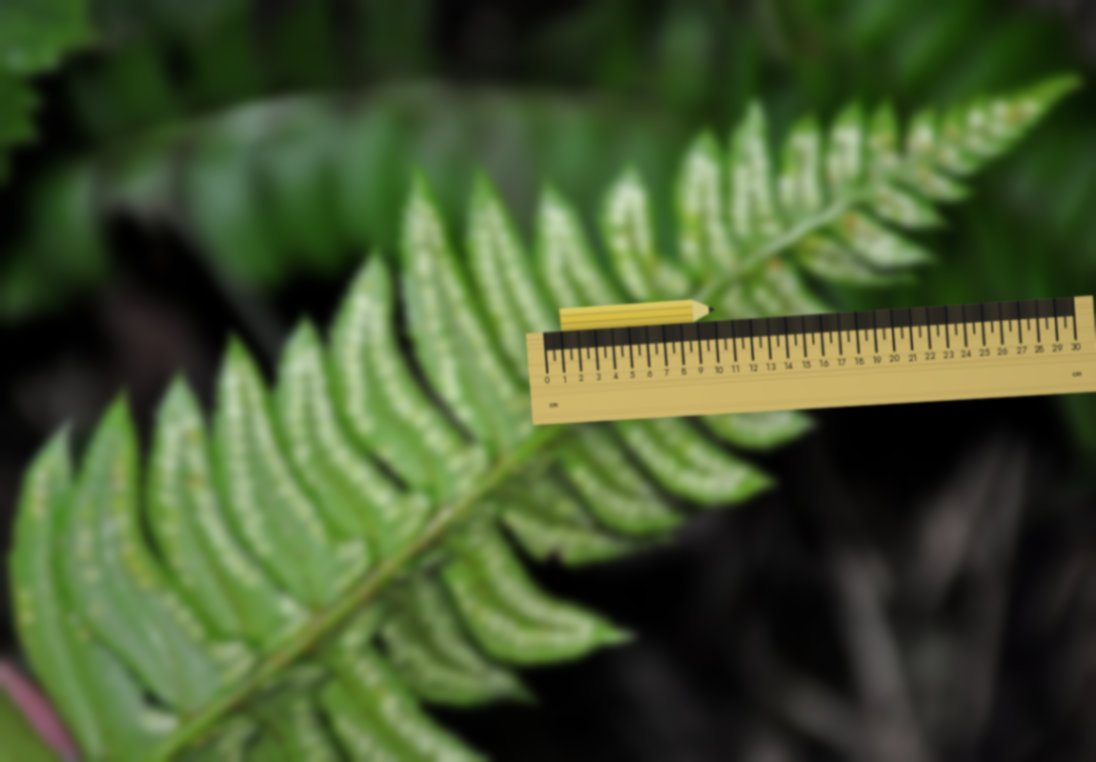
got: 9 cm
